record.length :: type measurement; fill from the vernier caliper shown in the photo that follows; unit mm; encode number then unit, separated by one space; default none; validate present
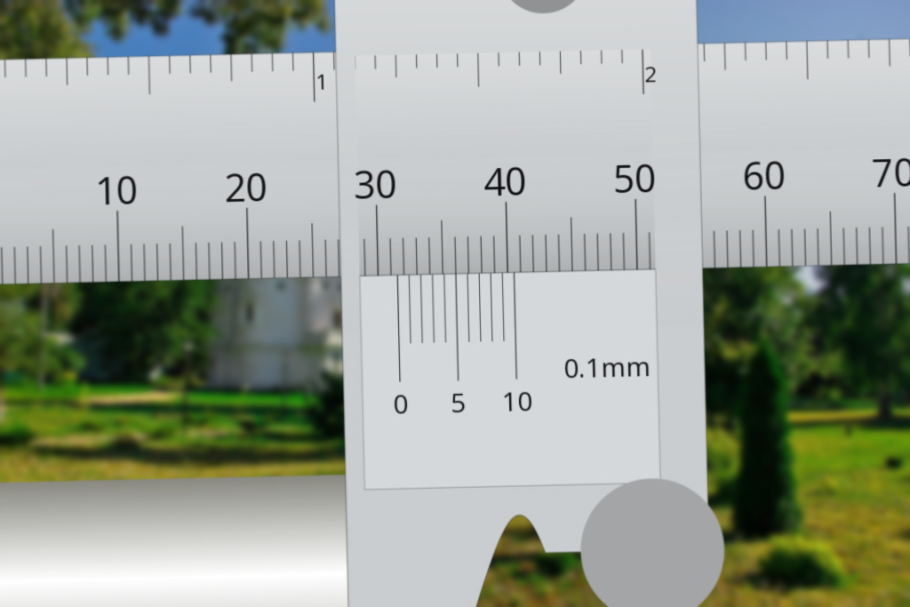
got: 31.5 mm
